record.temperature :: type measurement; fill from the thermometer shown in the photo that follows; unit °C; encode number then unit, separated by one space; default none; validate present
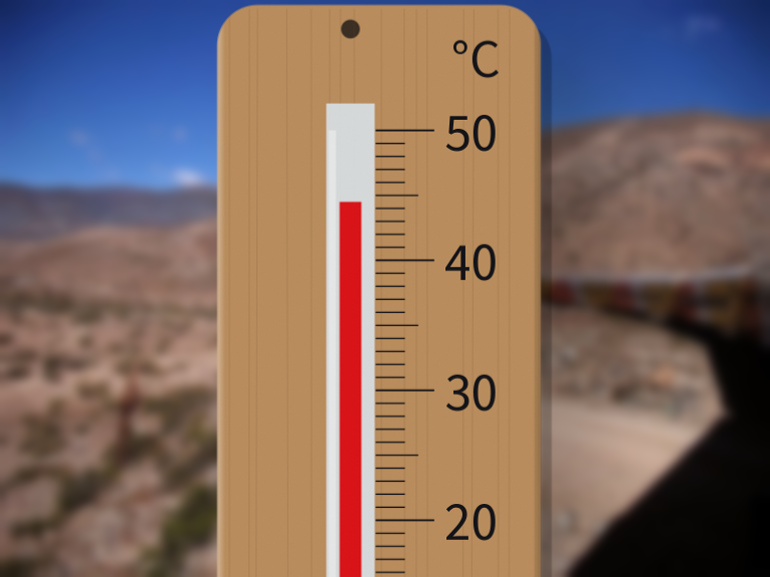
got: 44.5 °C
